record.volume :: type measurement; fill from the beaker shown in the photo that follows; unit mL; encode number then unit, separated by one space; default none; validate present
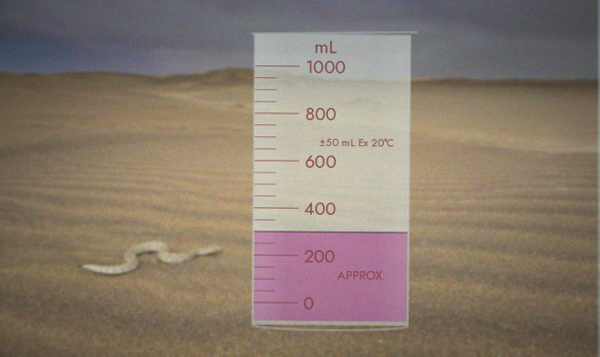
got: 300 mL
